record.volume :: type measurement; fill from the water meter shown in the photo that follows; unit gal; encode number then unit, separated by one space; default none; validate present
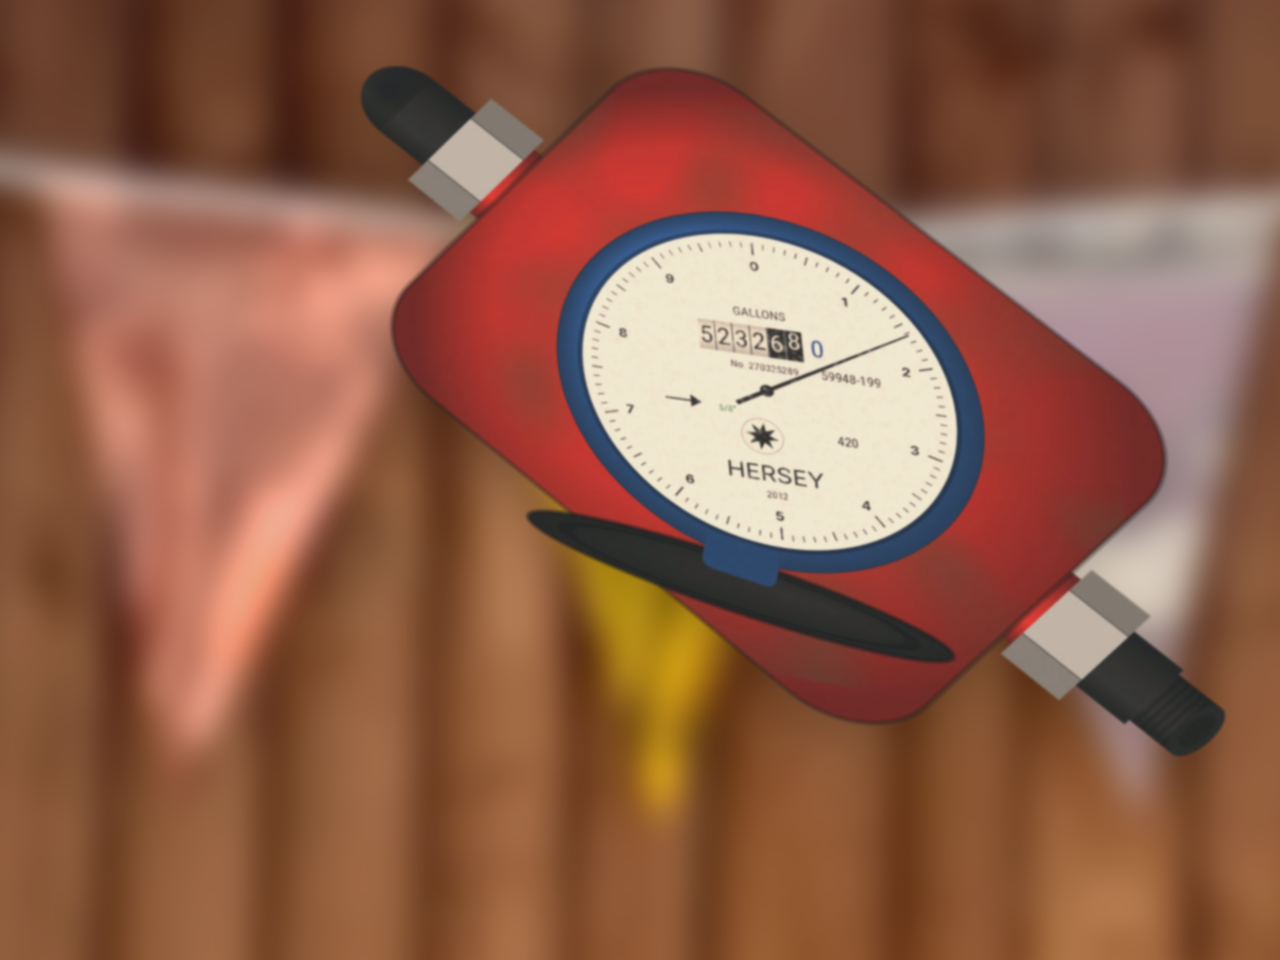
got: 5232681.6 gal
